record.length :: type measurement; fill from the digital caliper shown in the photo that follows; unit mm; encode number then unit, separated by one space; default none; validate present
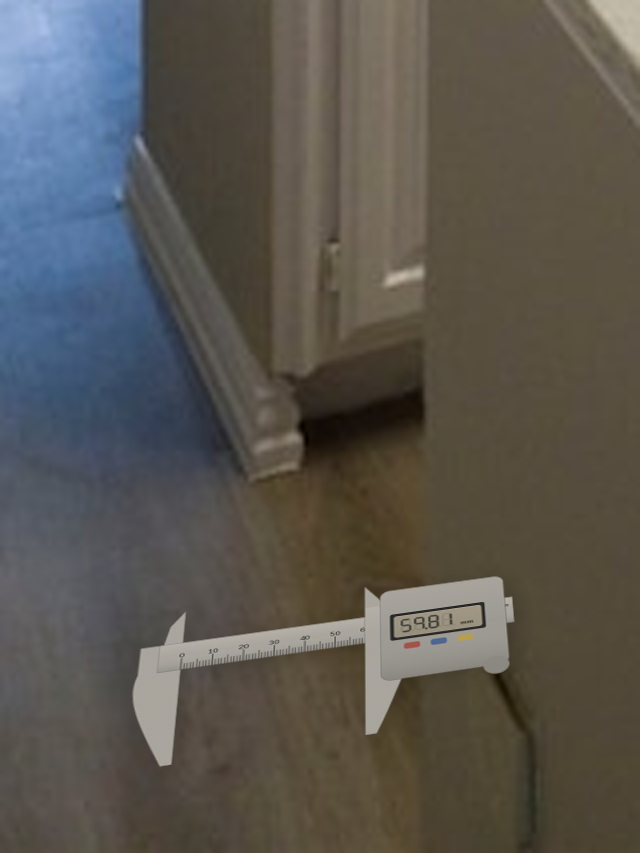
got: 59.81 mm
